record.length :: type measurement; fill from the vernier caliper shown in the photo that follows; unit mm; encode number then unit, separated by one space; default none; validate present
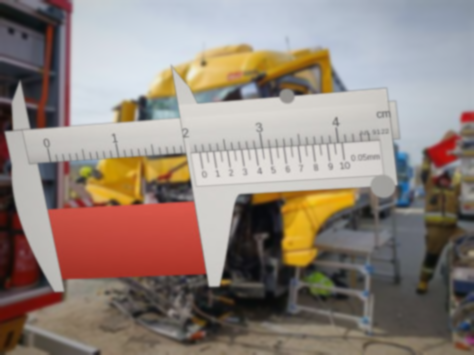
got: 21.5 mm
